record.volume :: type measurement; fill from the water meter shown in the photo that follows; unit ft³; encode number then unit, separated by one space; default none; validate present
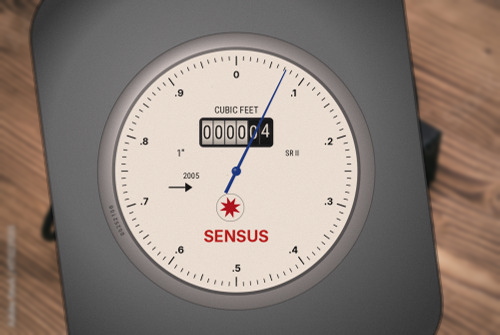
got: 4.07 ft³
